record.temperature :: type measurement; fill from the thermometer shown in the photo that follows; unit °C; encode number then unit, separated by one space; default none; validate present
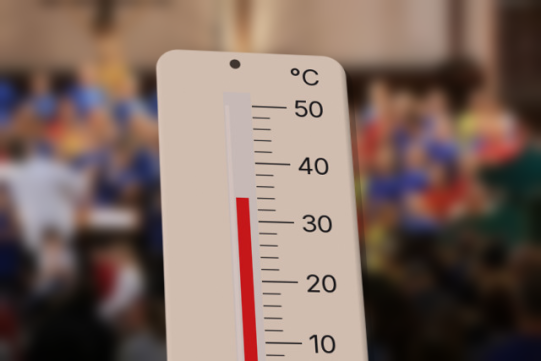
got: 34 °C
